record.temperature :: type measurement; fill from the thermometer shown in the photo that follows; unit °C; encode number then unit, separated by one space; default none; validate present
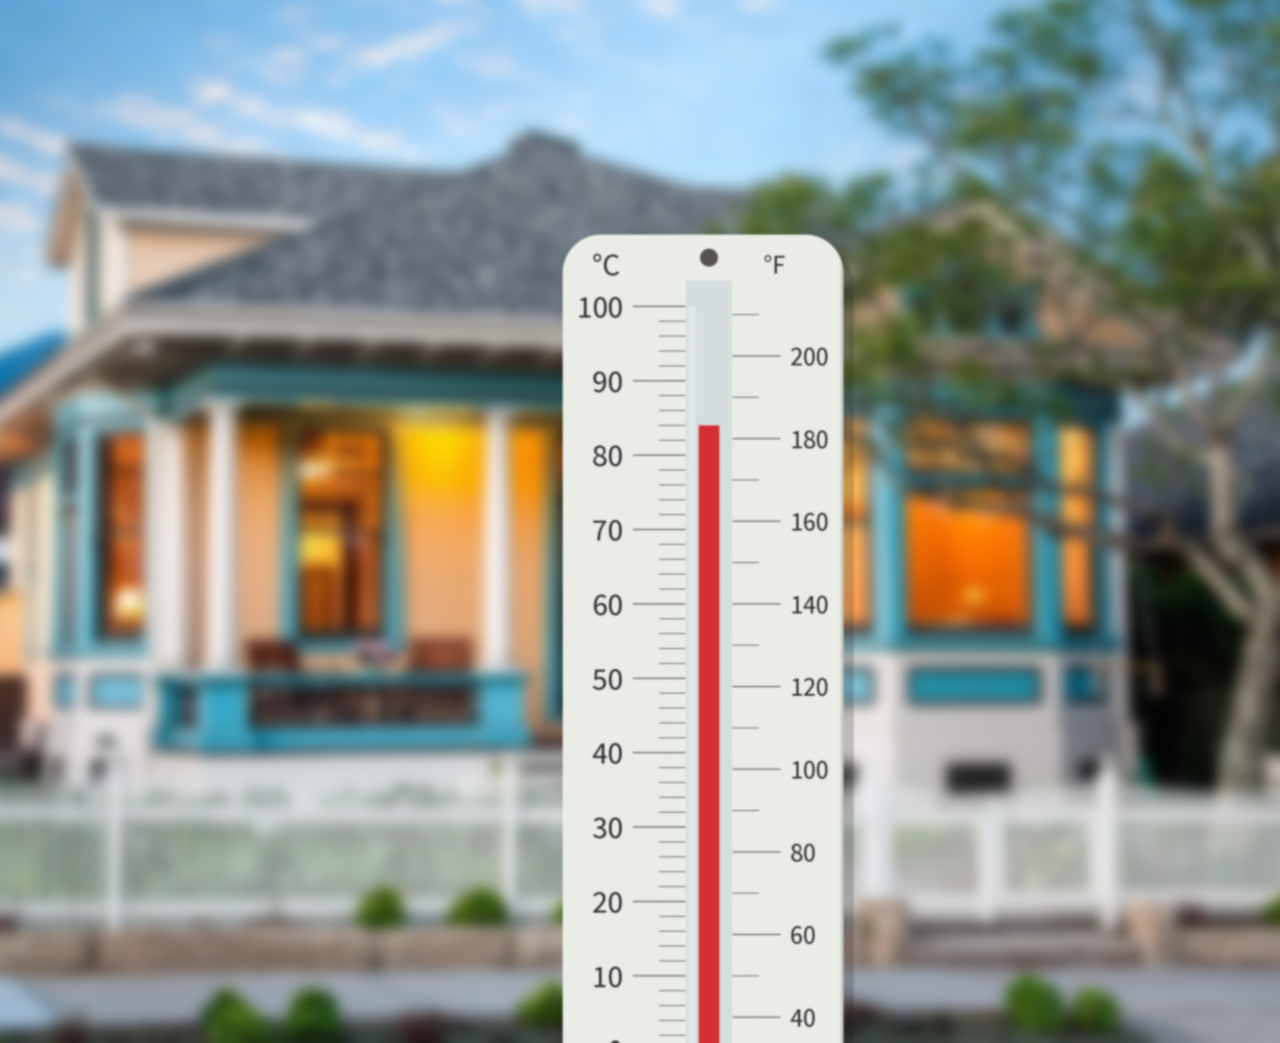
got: 84 °C
